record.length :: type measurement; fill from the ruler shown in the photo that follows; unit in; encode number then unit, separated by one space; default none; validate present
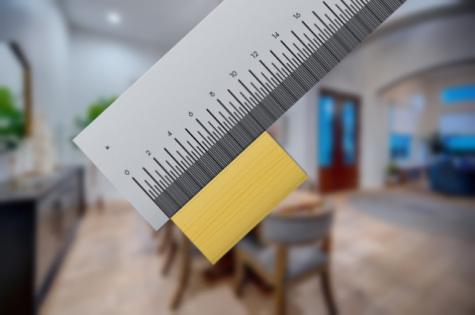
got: 9 in
